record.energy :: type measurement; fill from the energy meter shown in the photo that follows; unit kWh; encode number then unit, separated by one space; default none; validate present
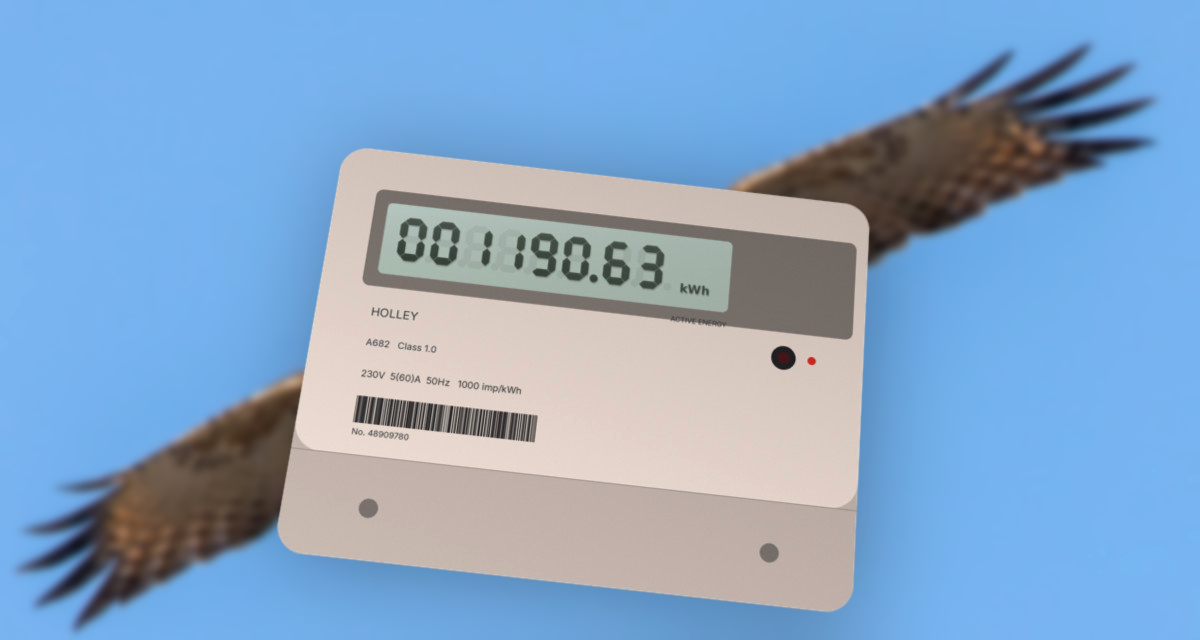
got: 1190.63 kWh
